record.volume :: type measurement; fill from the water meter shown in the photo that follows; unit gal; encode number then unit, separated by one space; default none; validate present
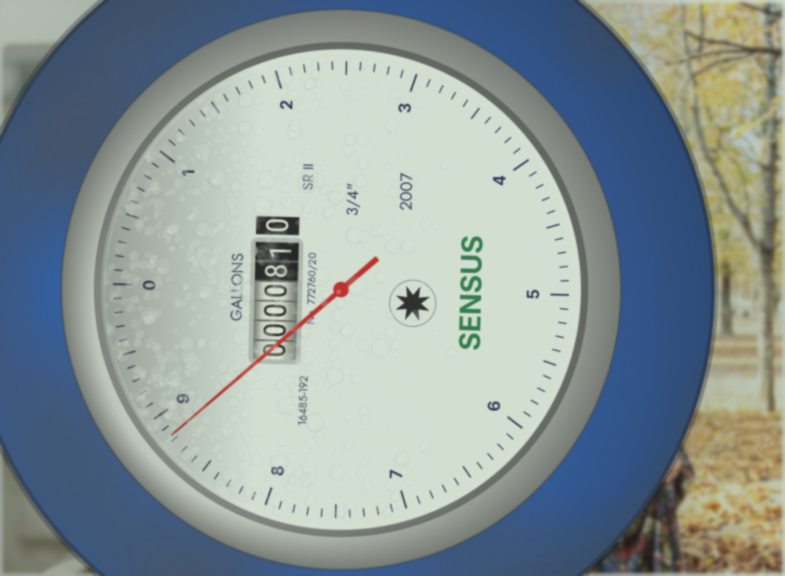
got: 808.8 gal
